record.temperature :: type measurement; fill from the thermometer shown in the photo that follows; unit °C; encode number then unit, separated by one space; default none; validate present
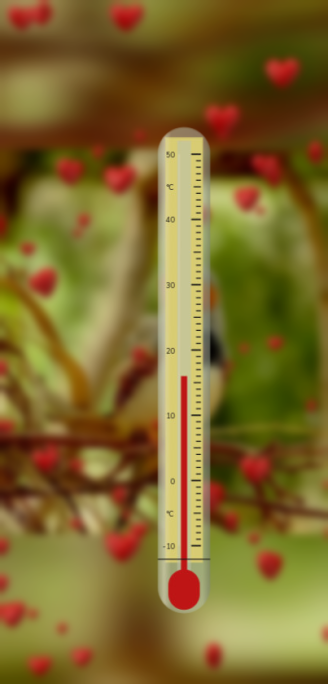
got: 16 °C
